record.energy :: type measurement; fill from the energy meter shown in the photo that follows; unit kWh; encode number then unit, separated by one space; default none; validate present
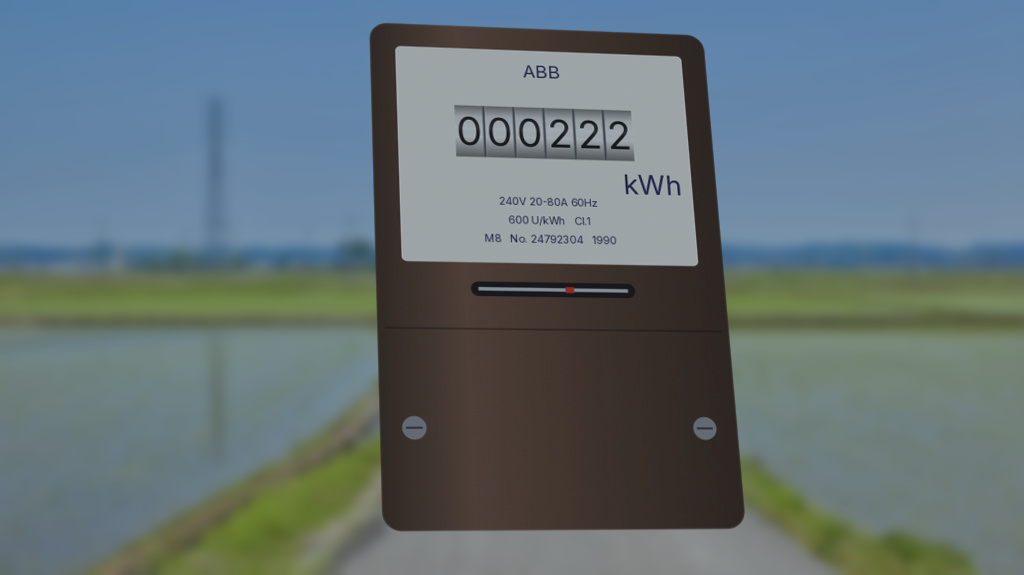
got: 222 kWh
